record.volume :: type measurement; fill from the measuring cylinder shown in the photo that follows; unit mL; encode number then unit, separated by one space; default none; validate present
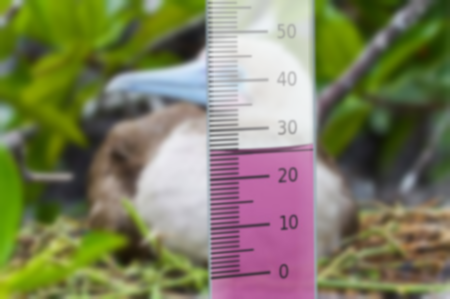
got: 25 mL
